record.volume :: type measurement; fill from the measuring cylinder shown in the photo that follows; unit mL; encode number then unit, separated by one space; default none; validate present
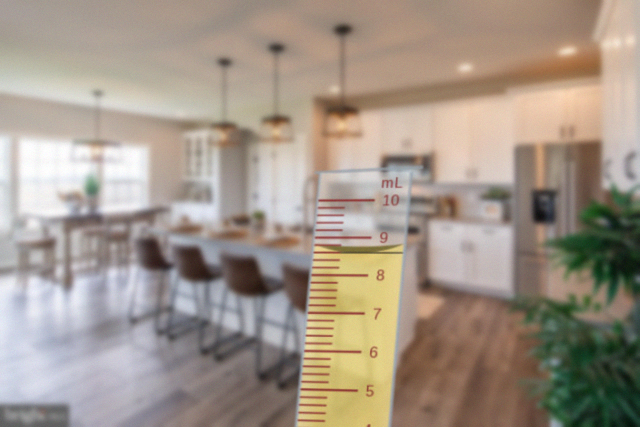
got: 8.6 mL
